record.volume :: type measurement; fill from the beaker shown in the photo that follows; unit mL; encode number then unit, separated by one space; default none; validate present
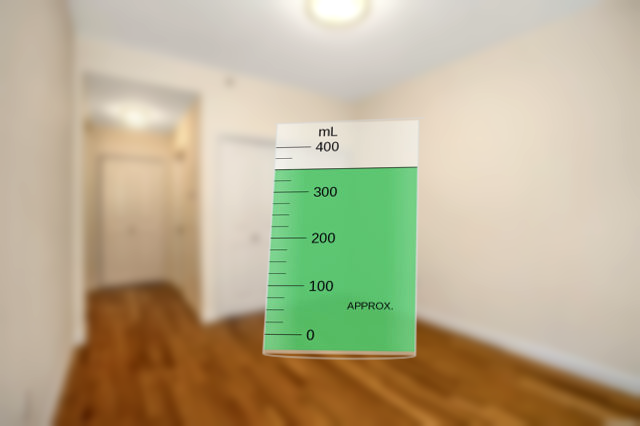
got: 350 mL
